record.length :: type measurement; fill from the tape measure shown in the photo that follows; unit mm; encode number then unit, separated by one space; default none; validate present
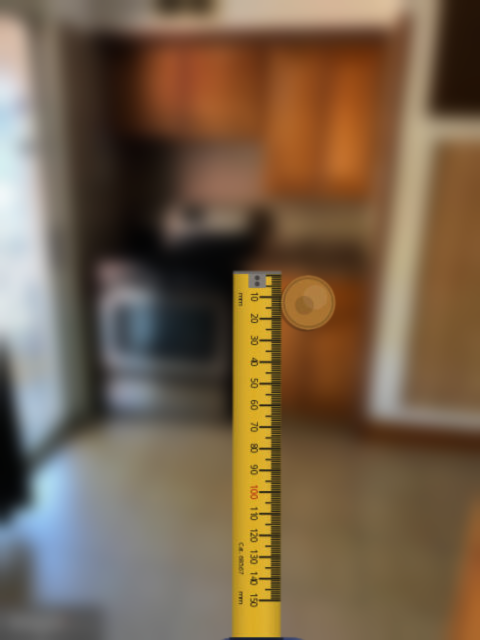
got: 25 mm
